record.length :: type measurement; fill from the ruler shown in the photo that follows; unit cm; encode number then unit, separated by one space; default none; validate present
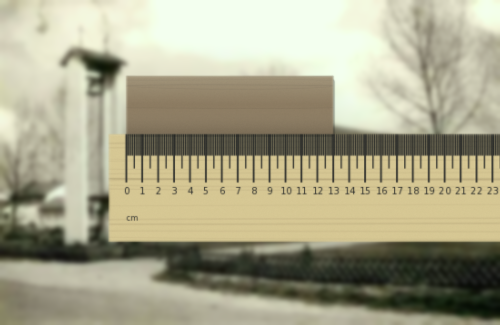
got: 13 cm
